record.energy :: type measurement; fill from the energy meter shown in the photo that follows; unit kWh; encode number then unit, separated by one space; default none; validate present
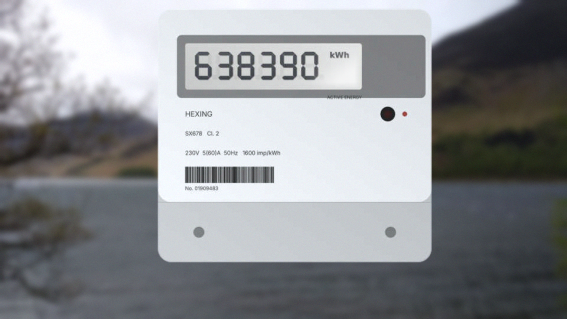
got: 638390 kWh
